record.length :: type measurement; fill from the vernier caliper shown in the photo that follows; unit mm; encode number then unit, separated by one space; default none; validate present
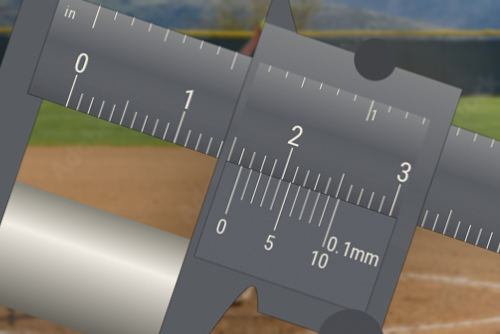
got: 16.3 mm
